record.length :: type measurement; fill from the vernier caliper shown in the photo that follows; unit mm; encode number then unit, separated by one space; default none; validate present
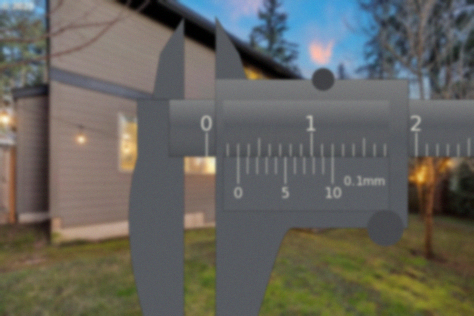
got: 3.0 mm
